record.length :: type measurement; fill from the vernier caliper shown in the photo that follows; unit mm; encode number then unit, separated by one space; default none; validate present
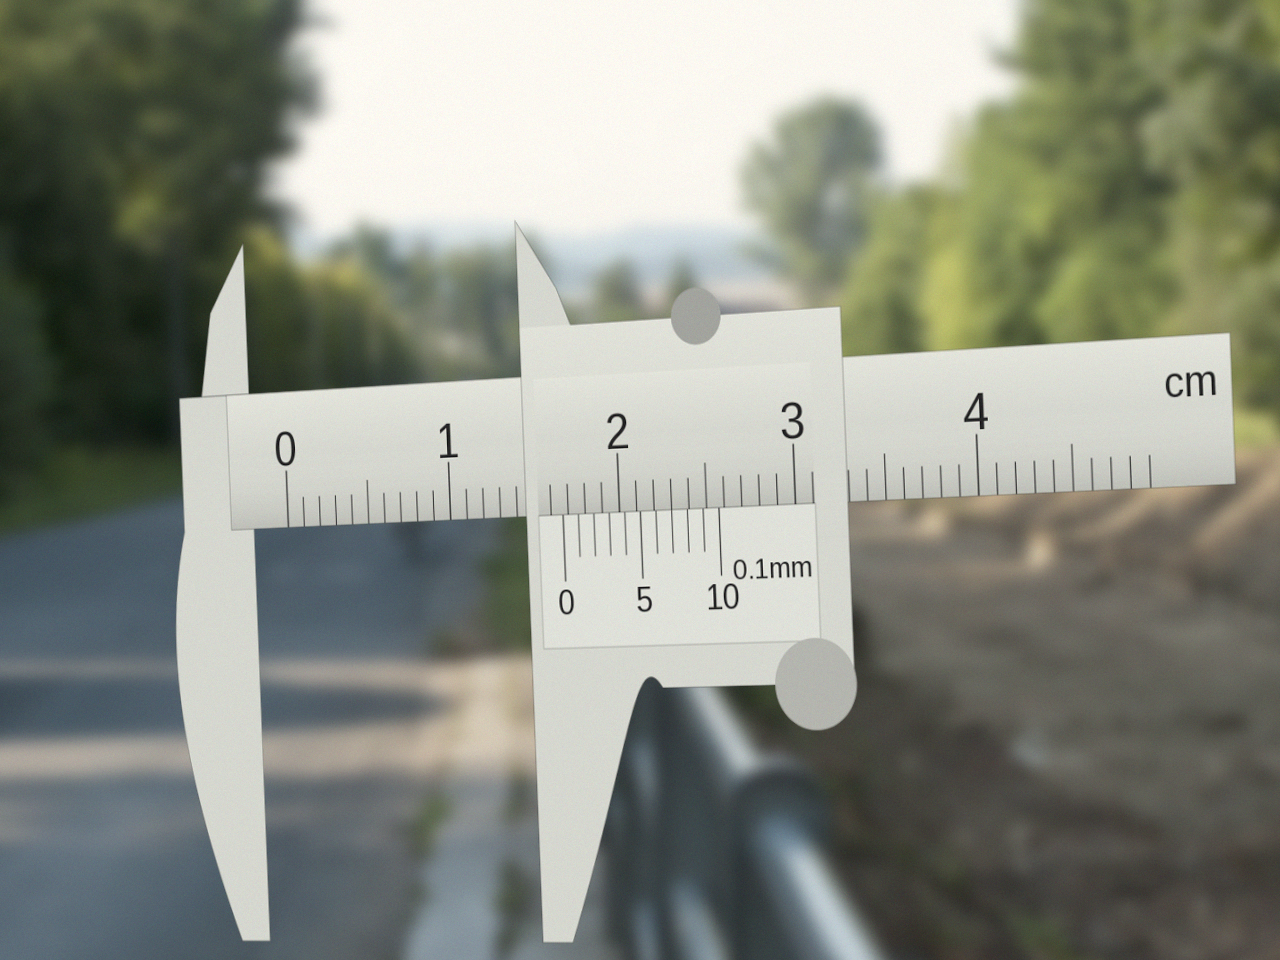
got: 16.7 mm
